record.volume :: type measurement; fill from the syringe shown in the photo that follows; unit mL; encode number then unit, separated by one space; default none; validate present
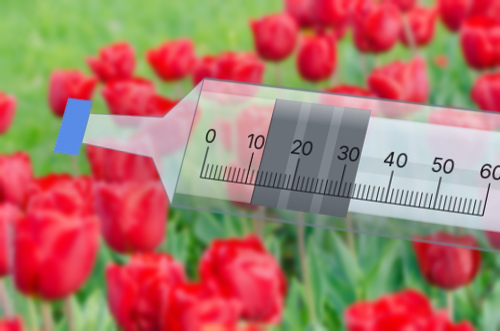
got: 12 mL
